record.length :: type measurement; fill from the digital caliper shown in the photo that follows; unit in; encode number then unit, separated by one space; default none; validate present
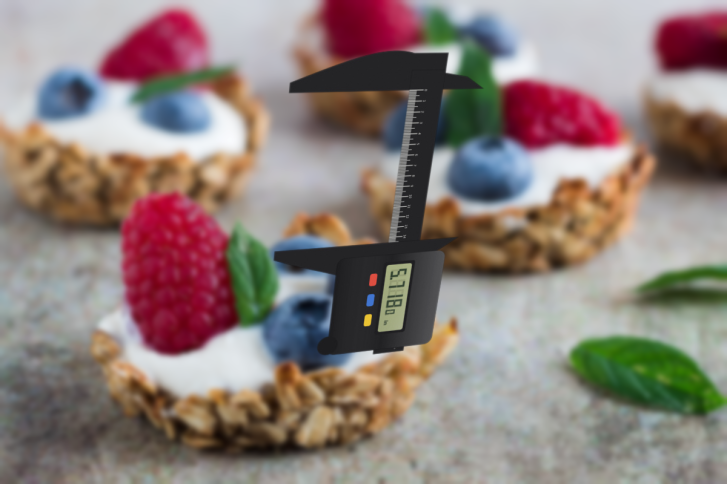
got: 5.7180 in
